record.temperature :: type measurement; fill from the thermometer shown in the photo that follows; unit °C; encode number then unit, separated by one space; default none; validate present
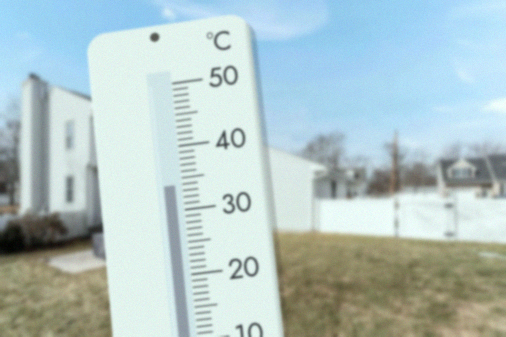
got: 34 °C
